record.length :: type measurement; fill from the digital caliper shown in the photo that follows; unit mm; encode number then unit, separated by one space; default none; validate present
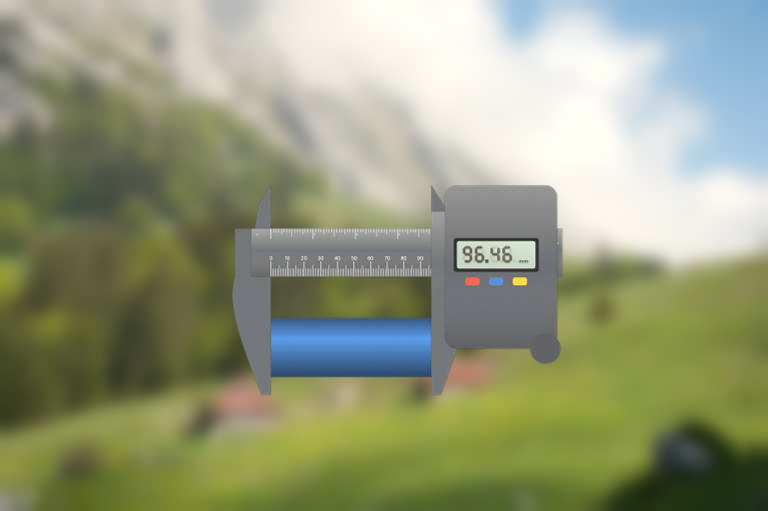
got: 96.46 mm
